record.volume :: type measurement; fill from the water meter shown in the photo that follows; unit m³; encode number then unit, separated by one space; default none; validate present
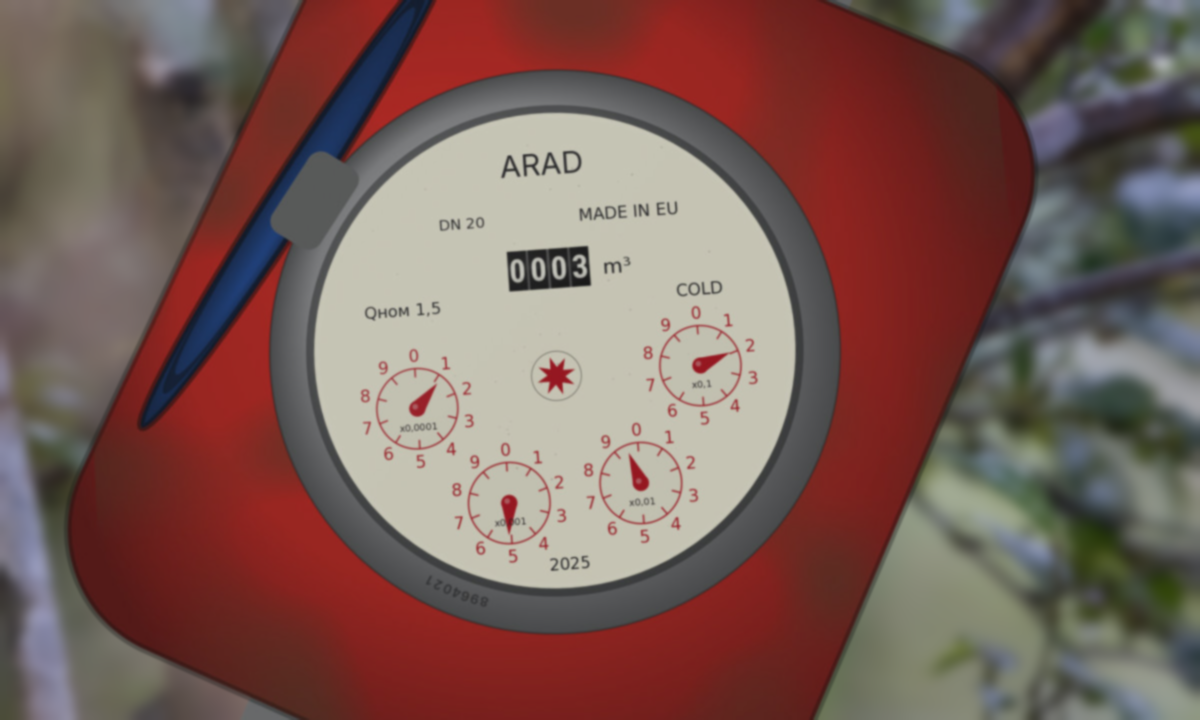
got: 3.1951 m³
